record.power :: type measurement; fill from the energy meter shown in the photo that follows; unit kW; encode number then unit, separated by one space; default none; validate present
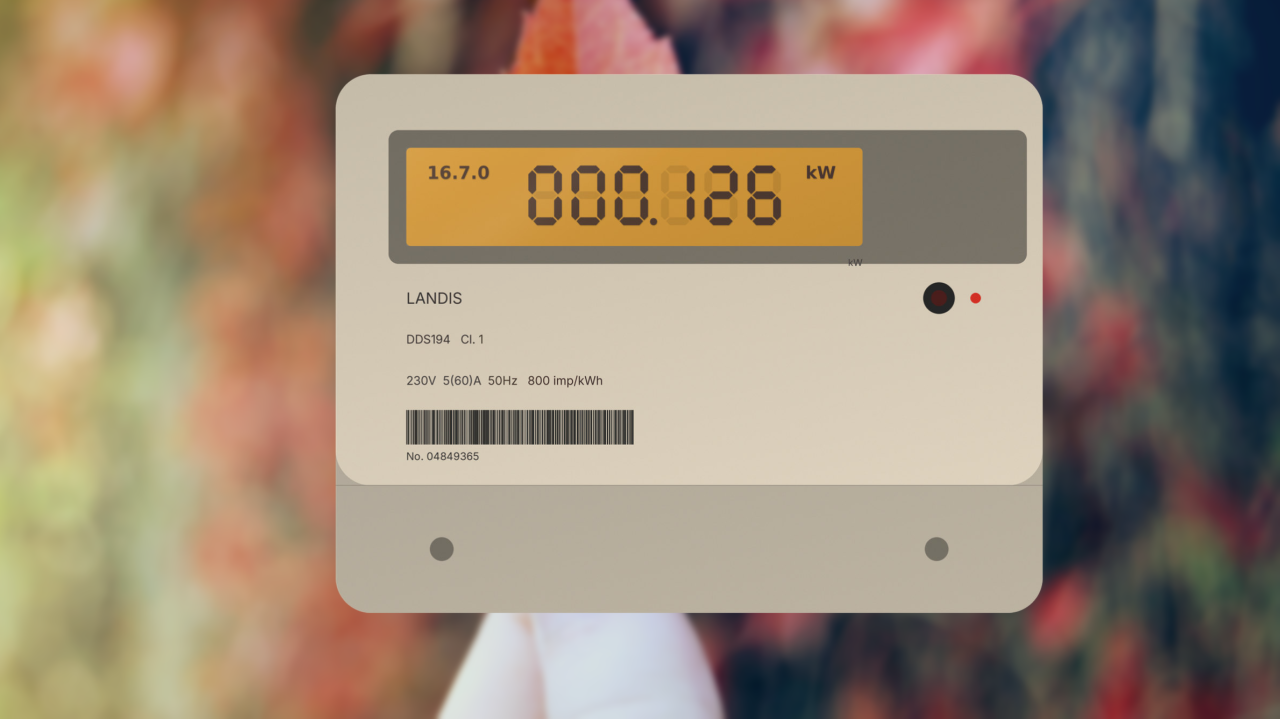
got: 0.126 kW
